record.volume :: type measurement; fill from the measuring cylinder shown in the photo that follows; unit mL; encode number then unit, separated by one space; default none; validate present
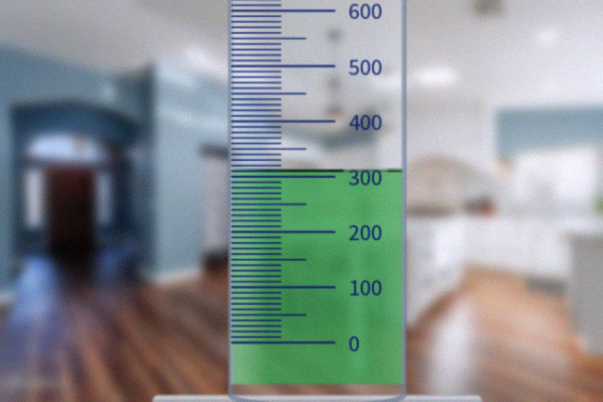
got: 310 mL
